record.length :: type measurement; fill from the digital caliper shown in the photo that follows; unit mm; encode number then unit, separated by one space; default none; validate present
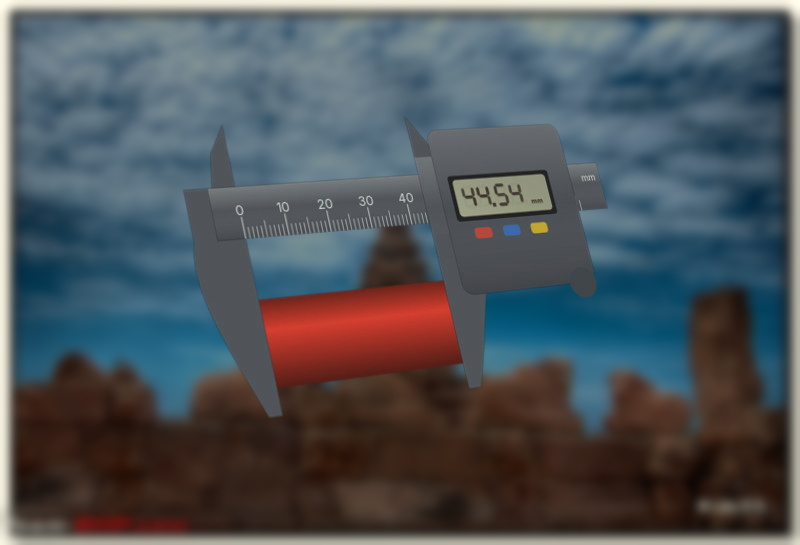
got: 44.54 mm
